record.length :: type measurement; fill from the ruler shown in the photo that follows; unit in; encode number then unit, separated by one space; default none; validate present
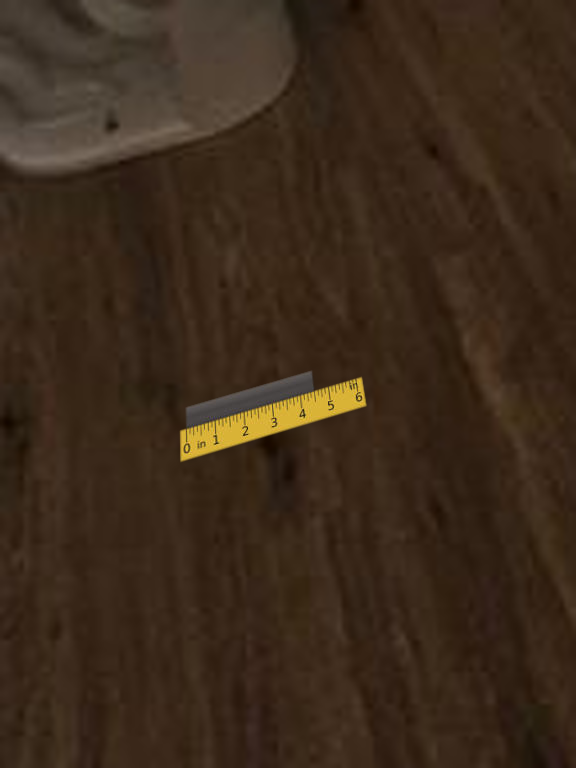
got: 4.5 in
